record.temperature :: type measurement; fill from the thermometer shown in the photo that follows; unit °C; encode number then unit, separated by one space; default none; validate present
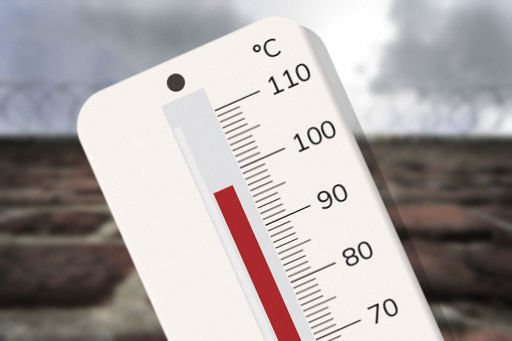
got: 98 °C
